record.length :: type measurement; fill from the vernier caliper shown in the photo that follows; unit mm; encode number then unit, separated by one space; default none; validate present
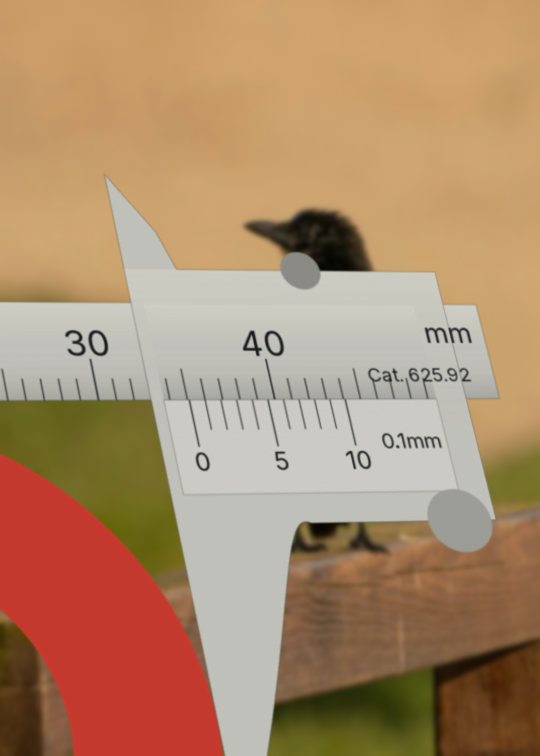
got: 35.1 mm
